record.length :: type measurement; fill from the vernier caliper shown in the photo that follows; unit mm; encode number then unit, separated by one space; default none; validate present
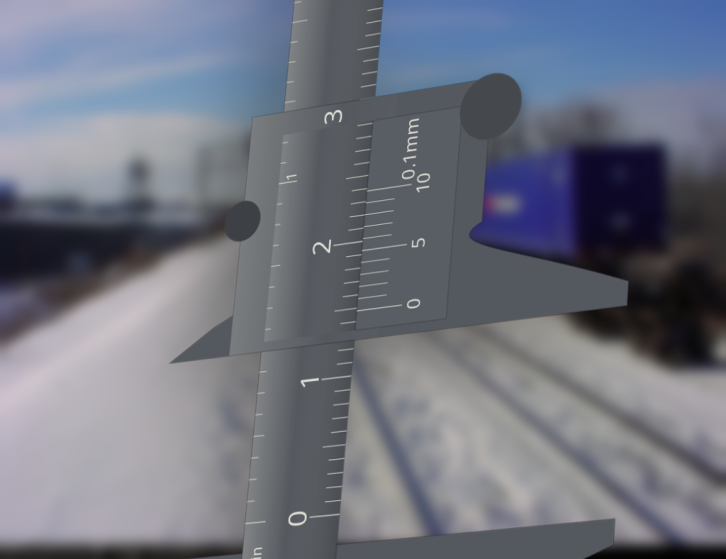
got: 14.8 mm
